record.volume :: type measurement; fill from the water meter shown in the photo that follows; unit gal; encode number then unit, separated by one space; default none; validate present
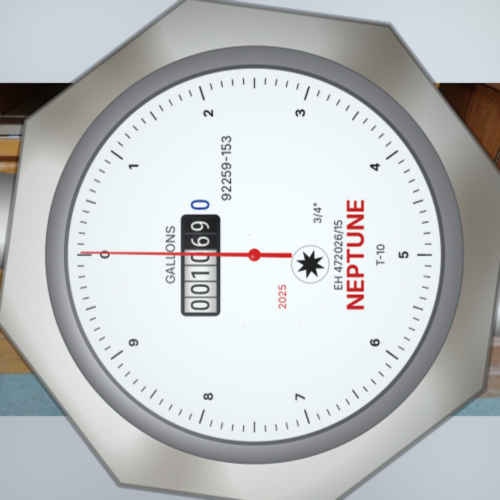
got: 10690.0 gal
